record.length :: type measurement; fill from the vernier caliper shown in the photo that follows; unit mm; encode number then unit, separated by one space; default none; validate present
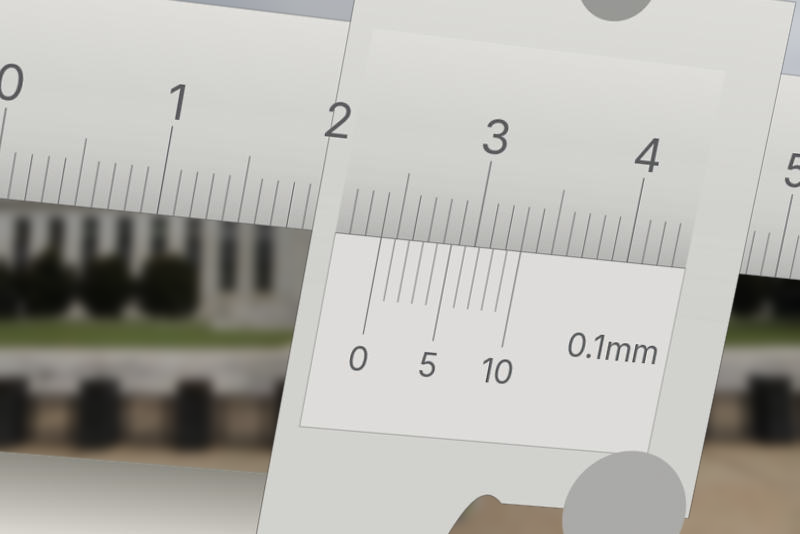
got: 24.0 mm
